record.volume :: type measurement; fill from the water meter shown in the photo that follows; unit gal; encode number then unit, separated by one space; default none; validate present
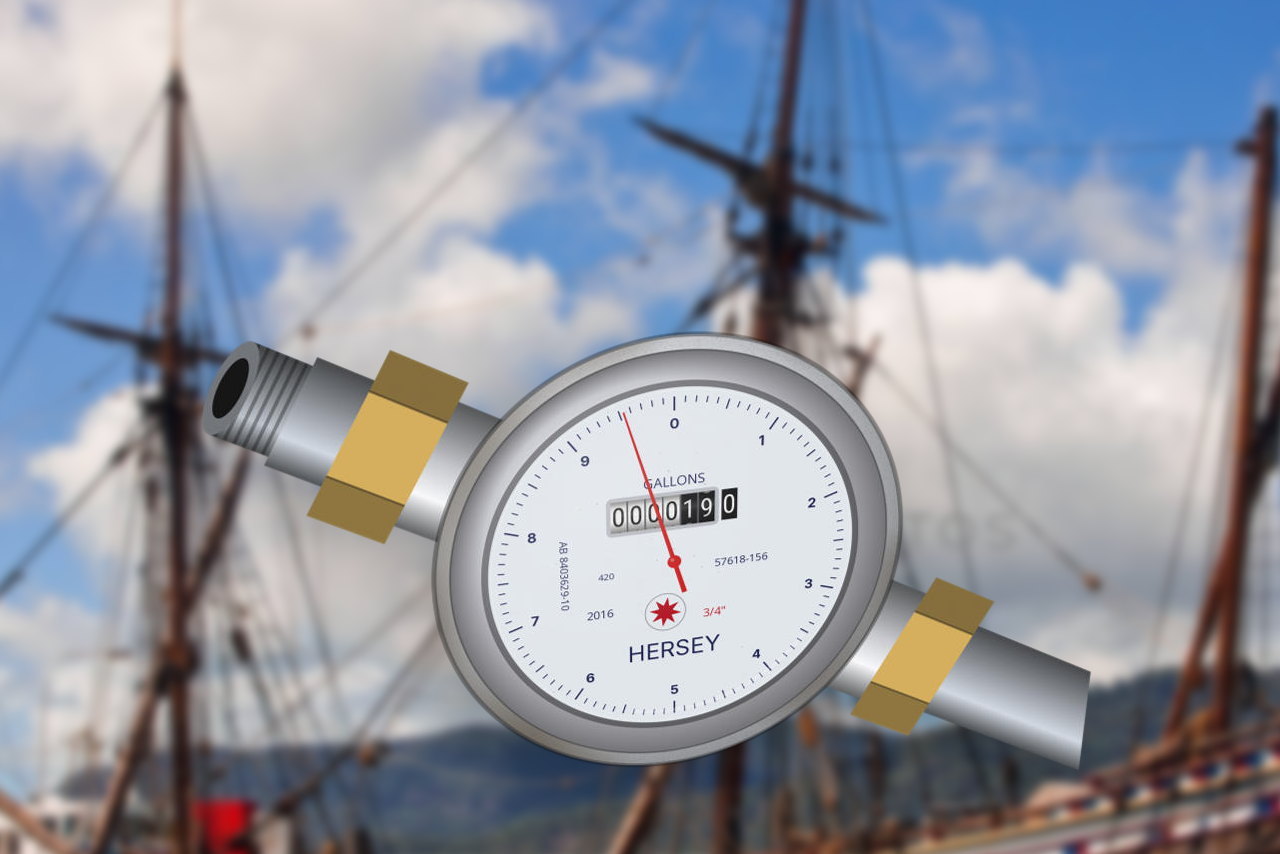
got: 189.5 gal
